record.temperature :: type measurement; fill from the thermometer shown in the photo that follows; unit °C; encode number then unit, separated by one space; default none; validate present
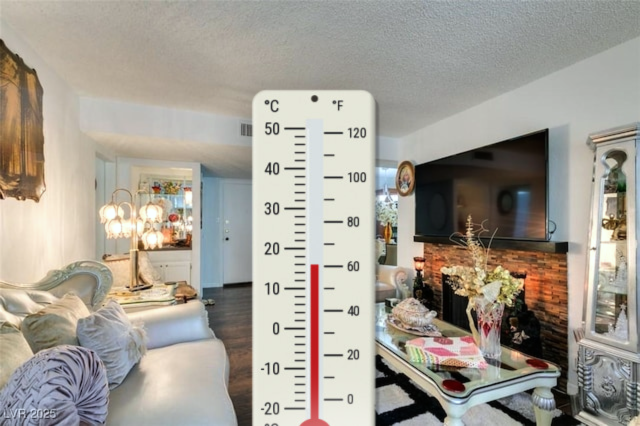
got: 16 °C
